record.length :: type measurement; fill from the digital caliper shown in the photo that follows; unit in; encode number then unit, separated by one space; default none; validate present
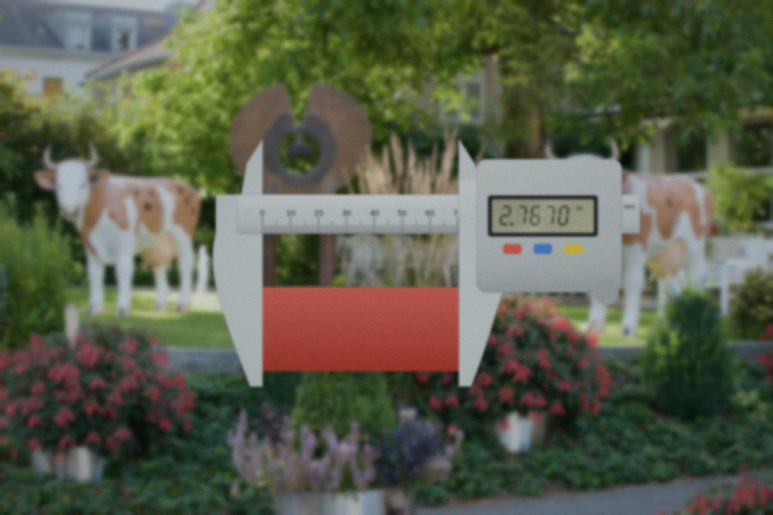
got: 2.7670 in
